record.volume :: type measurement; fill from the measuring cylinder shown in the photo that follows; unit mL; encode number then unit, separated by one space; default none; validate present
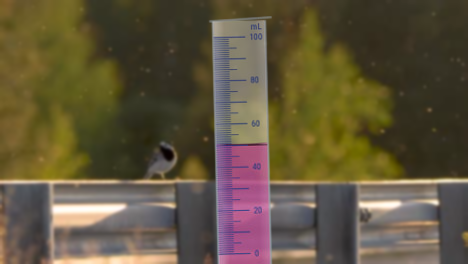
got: 50 mL
